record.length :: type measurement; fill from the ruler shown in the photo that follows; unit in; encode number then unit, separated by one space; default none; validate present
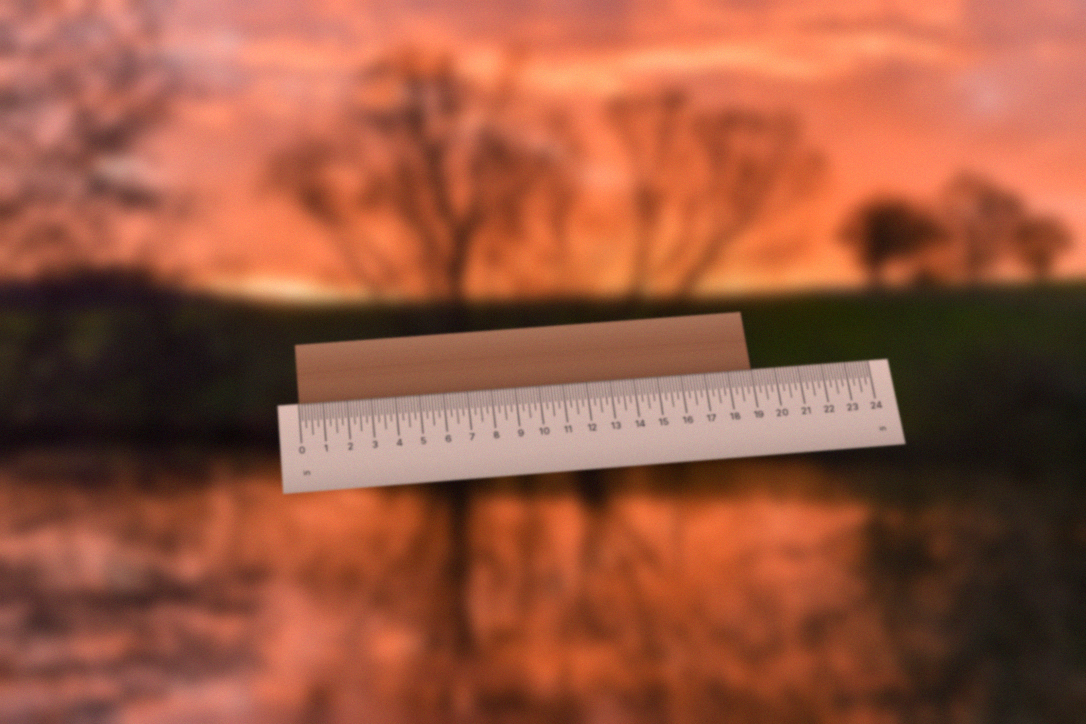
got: 19 in
